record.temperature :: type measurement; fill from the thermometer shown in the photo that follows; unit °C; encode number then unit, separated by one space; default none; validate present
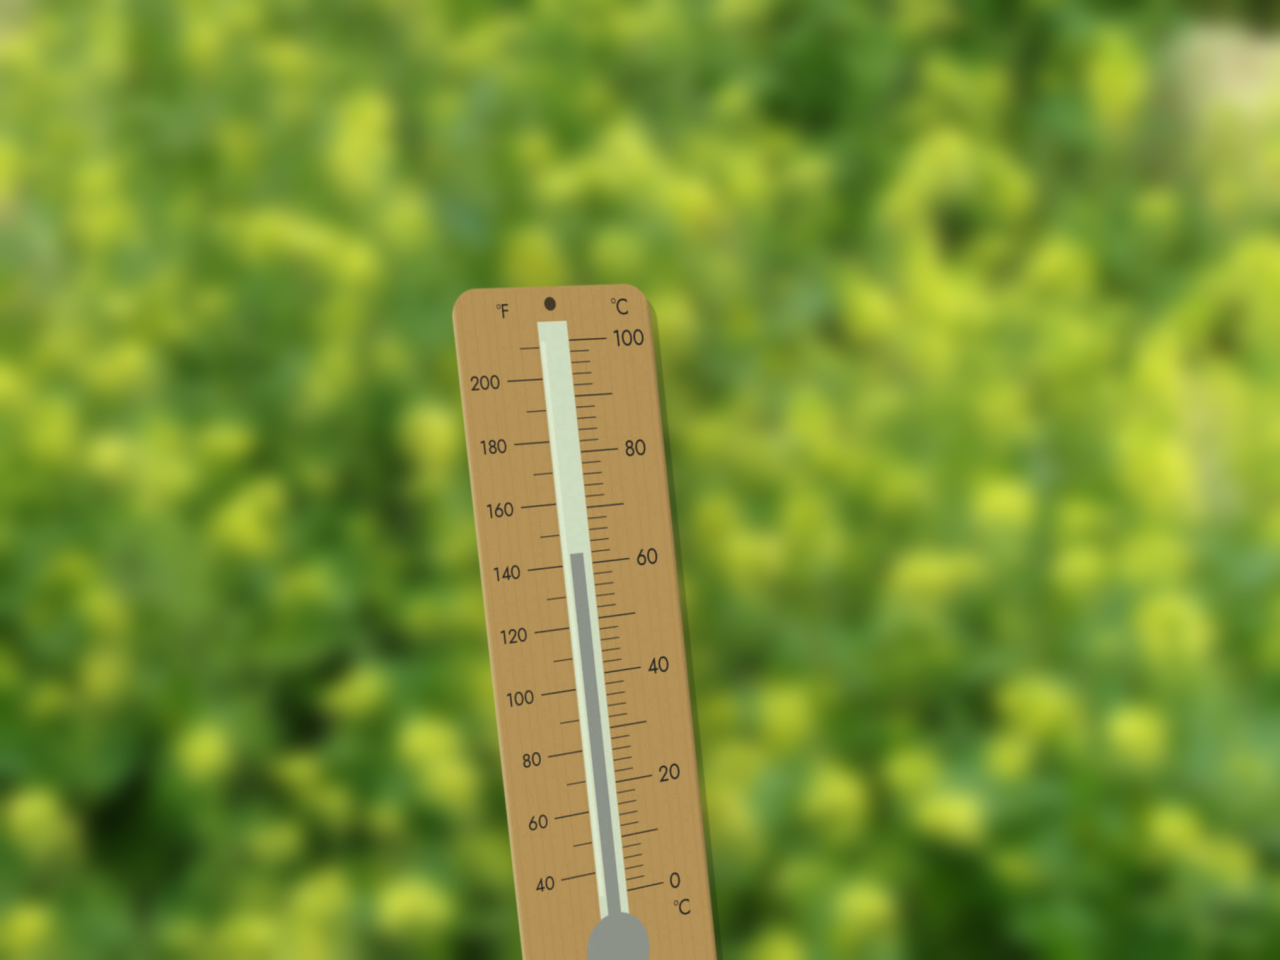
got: 62 °C
